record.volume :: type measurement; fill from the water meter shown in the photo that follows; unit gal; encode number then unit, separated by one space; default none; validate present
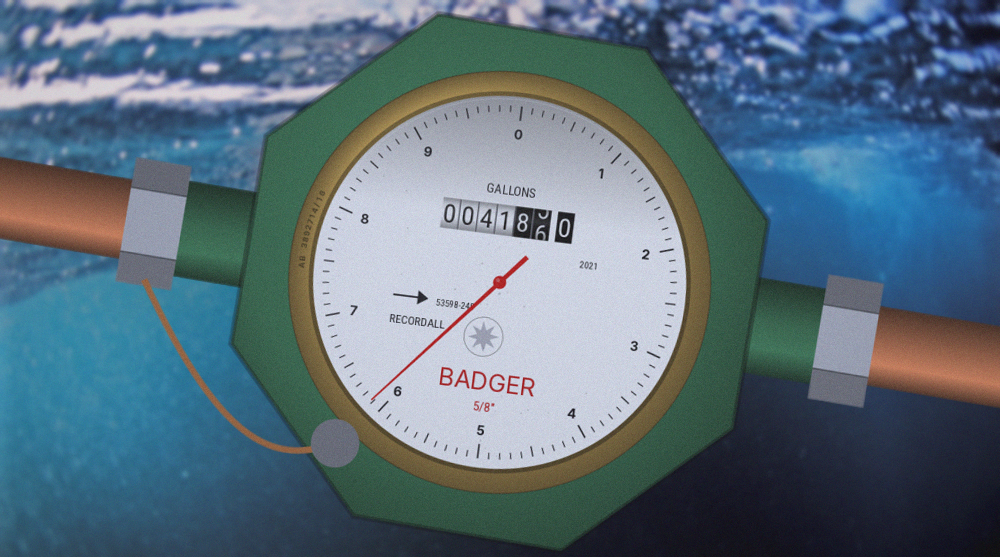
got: 41856.1 gal
